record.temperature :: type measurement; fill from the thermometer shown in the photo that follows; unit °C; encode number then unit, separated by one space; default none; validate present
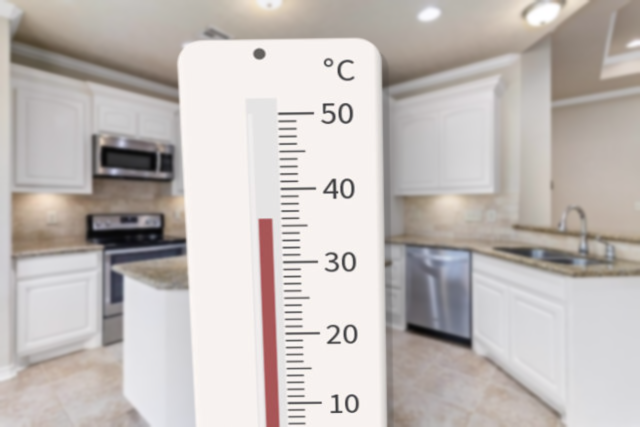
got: 36 °C
